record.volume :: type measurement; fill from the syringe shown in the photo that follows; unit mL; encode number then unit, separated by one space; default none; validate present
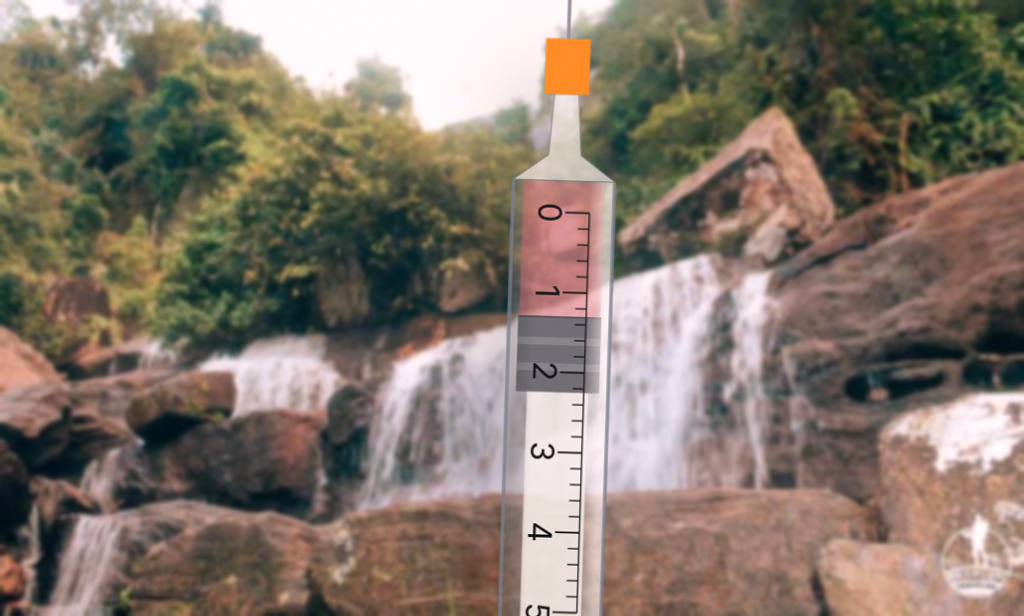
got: 1.3 mL
